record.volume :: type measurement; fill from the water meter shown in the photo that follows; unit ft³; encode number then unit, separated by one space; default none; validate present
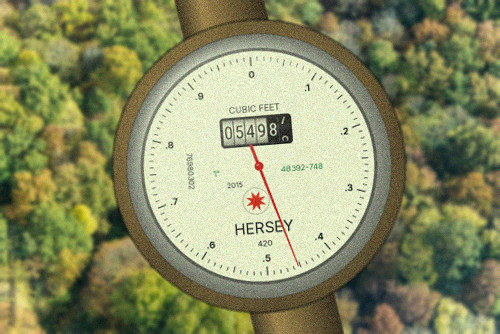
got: 54987.45 ft³
